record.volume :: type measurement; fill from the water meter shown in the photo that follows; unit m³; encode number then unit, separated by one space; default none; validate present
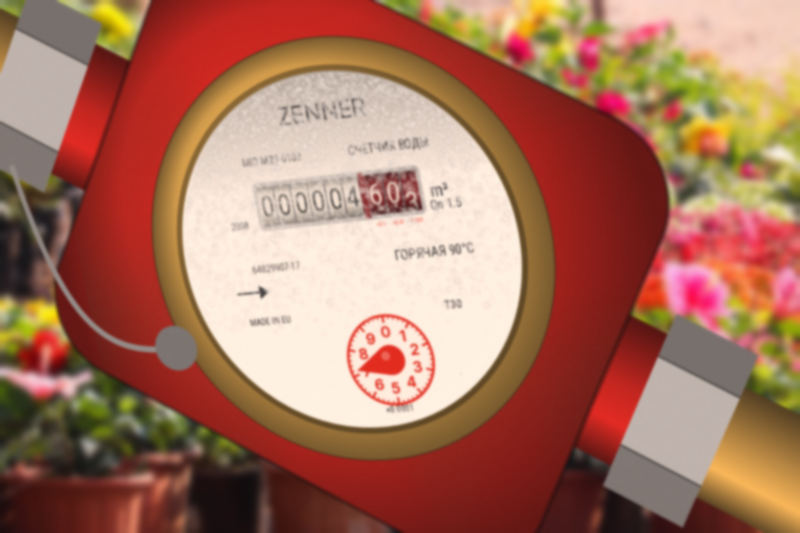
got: 4.6027 m³
